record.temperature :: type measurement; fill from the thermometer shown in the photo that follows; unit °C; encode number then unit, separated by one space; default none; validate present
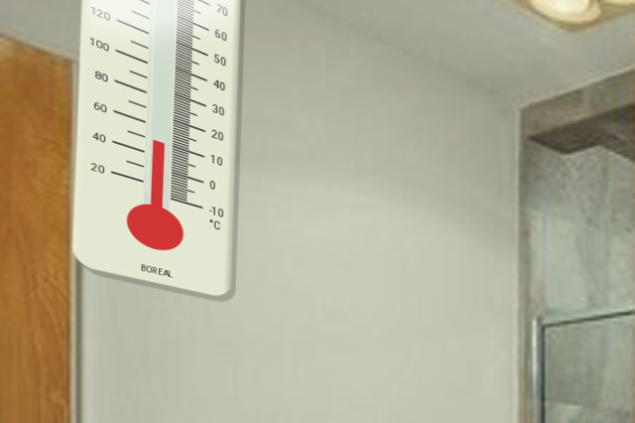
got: 10 °C
